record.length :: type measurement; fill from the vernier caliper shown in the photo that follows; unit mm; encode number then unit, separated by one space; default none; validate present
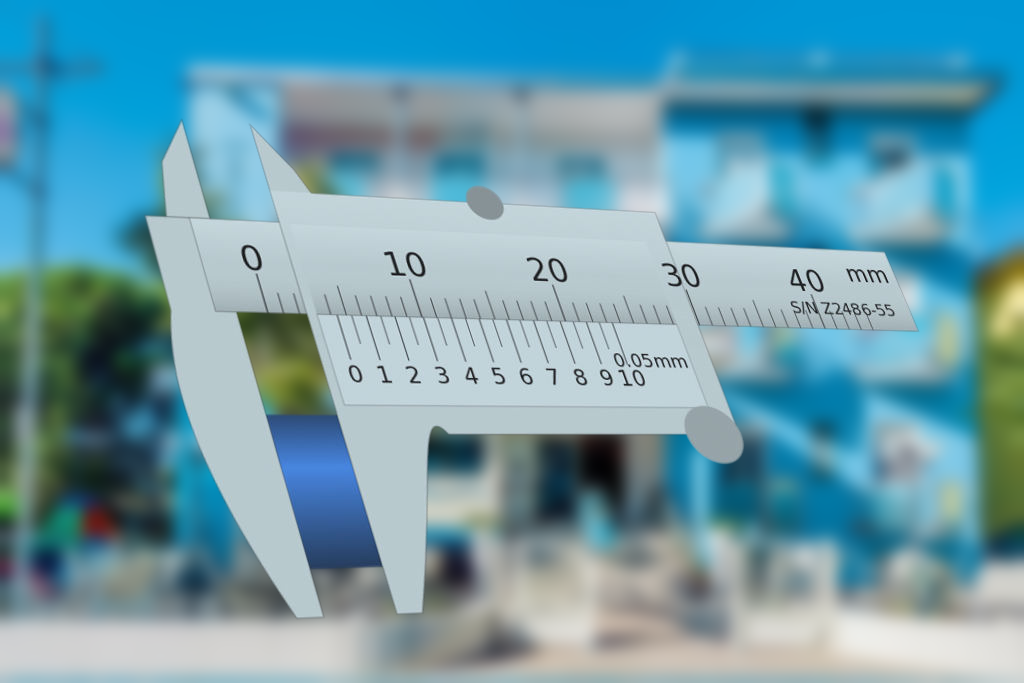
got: 4.4 mm
